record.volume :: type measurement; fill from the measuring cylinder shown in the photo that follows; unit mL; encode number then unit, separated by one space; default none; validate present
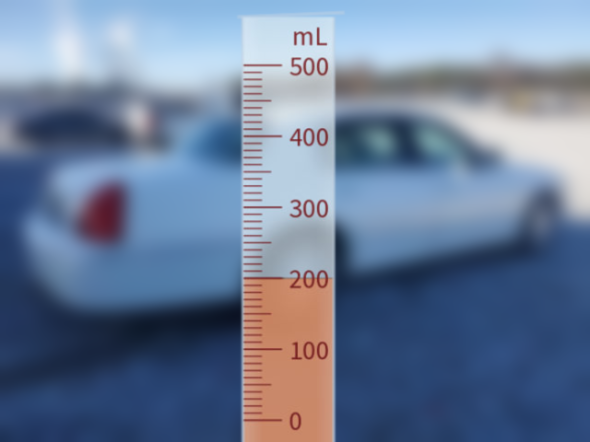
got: 200 mL
